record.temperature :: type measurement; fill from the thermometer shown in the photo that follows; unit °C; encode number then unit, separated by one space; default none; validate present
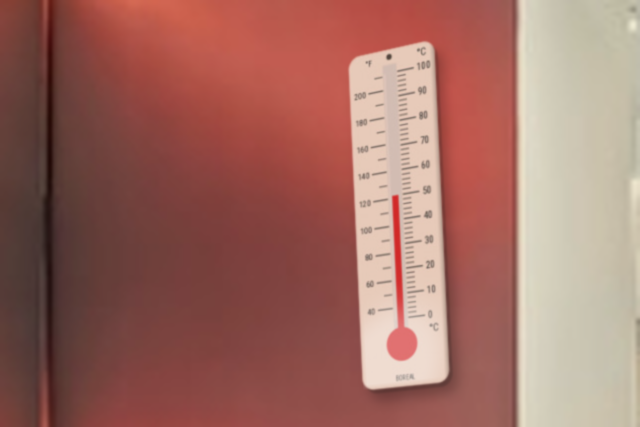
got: 50 °C
